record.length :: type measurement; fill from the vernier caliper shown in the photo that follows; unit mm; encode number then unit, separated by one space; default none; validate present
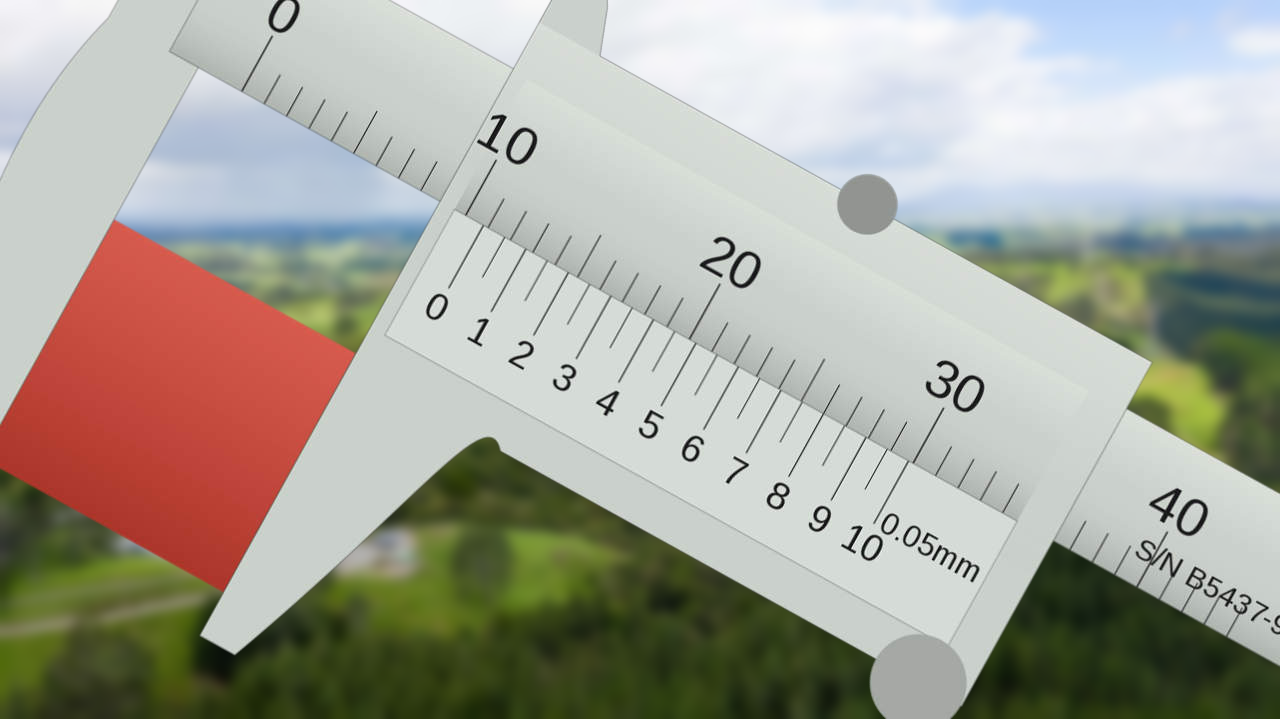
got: 10.80 mm
